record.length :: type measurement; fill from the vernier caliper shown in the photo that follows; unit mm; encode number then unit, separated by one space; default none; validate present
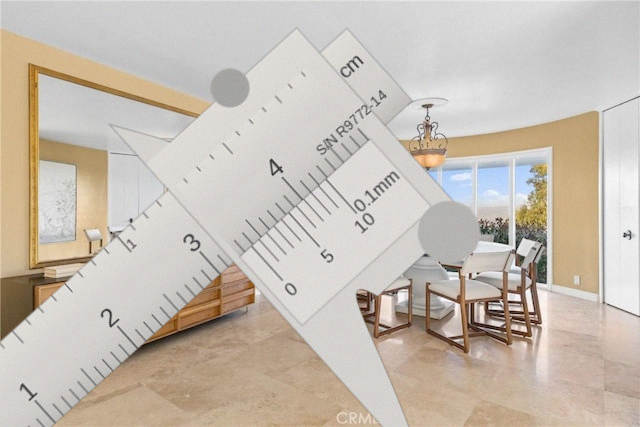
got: 33.8 mm
